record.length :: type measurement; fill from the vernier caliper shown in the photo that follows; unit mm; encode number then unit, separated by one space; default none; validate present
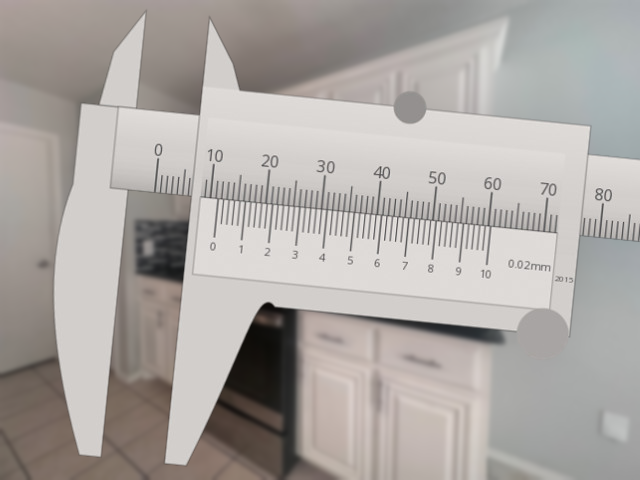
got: 11.4 mm
